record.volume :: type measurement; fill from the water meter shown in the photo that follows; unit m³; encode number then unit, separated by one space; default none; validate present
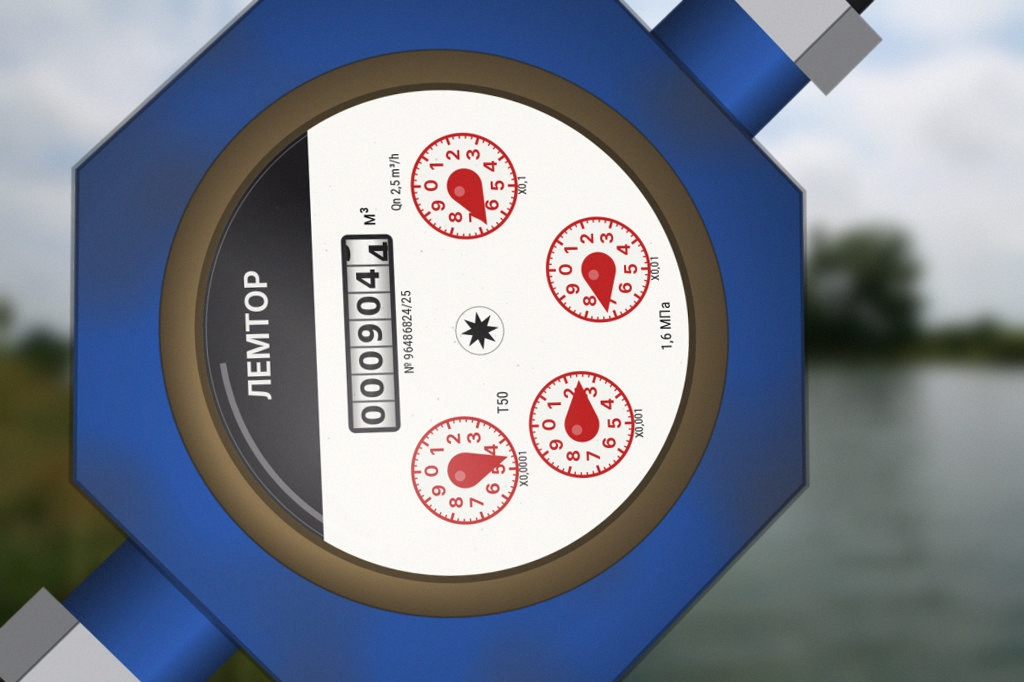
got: 9043.6724 m³
